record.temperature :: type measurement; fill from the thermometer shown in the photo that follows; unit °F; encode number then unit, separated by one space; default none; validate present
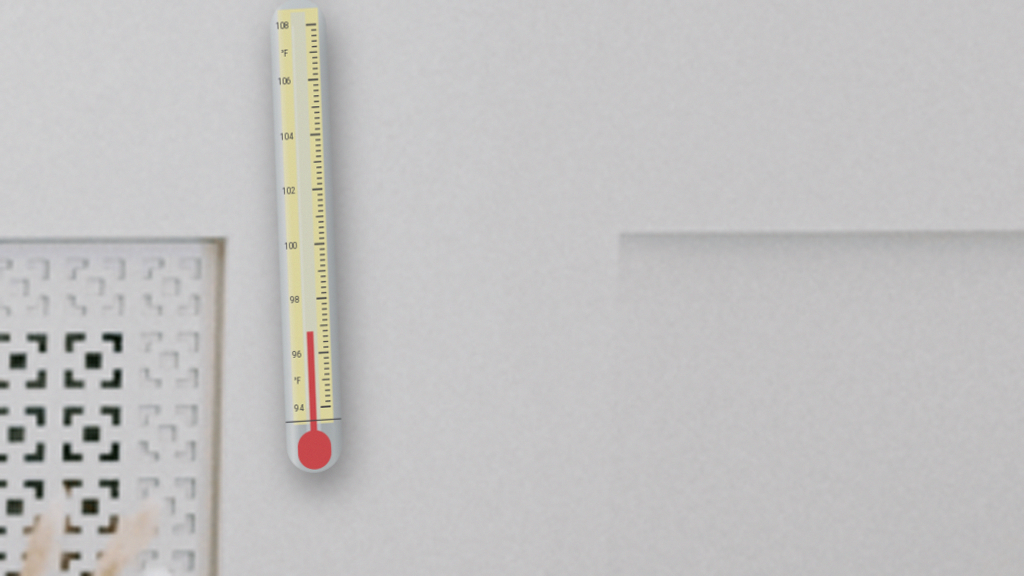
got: 96.8 °F
